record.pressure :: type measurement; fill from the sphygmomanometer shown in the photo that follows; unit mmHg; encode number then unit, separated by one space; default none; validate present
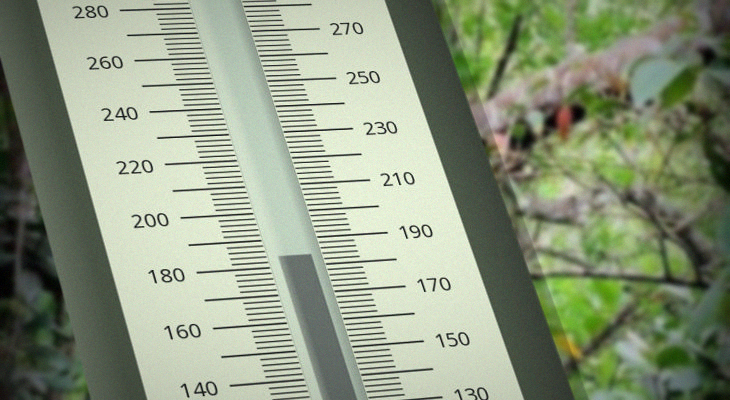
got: 184 mmHg
